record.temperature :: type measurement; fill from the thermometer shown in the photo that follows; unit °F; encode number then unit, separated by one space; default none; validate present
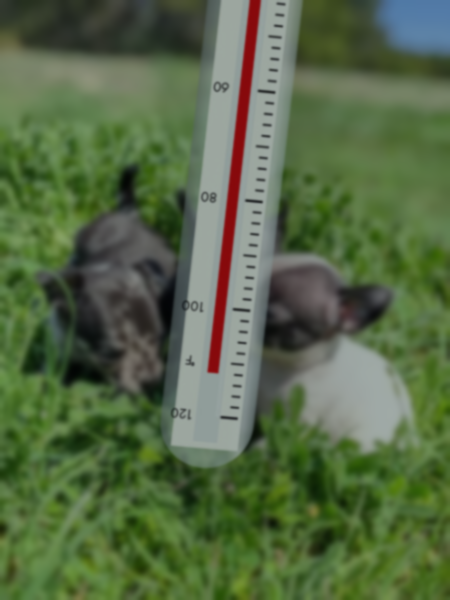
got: 112 °F
